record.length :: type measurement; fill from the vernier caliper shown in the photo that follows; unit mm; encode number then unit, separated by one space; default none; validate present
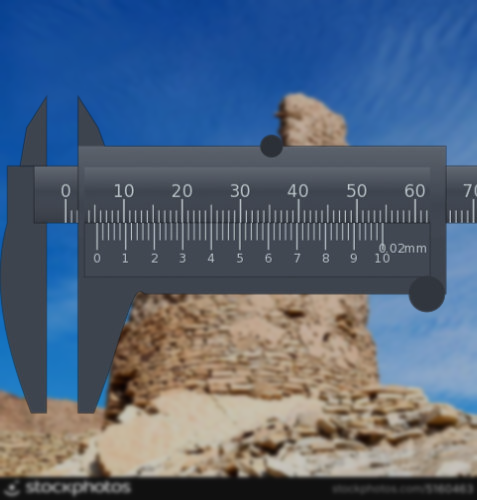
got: 5.4 mm
